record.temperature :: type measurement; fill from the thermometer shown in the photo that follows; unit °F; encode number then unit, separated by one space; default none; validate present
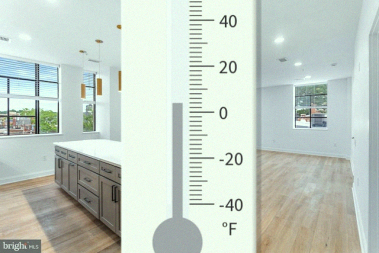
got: 4 °F
